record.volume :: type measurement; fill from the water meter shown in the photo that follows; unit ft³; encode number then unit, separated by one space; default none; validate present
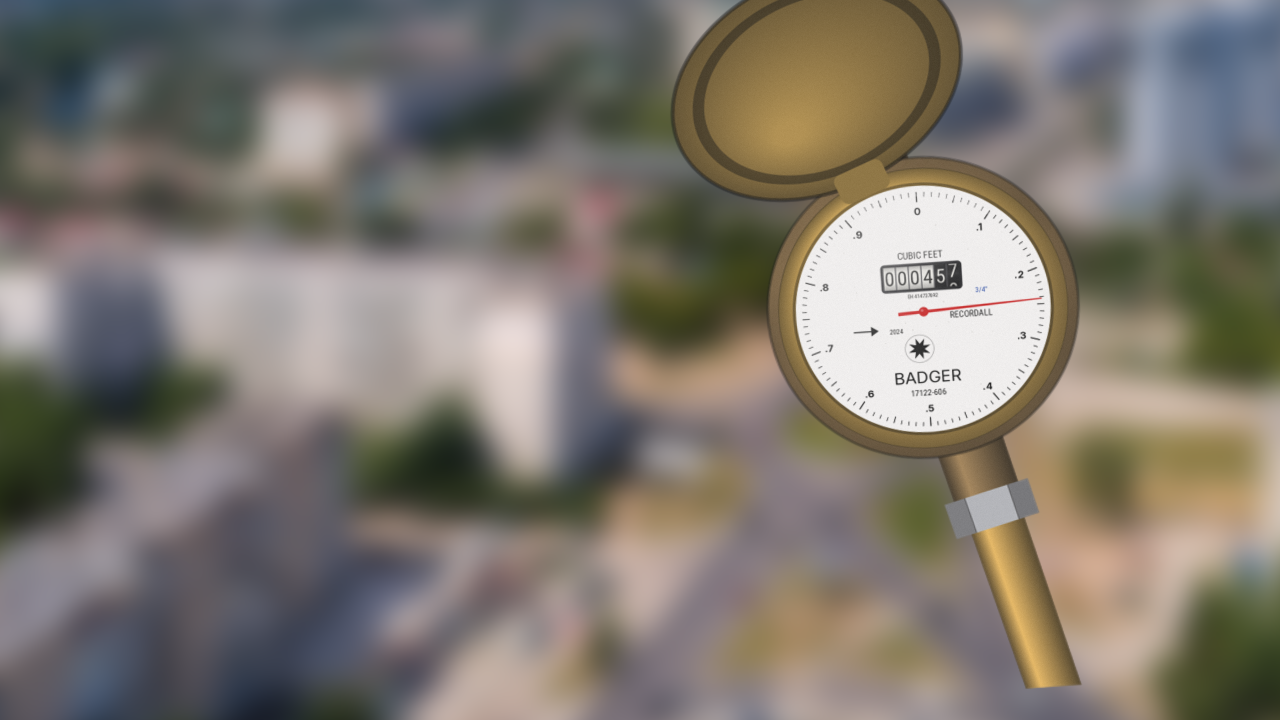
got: 457.24 ft³
